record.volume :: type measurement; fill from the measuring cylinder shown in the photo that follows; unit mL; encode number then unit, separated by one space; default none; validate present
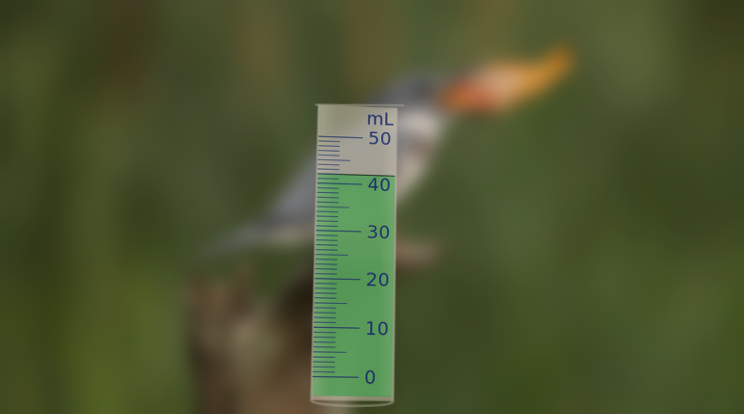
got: 42 mL
